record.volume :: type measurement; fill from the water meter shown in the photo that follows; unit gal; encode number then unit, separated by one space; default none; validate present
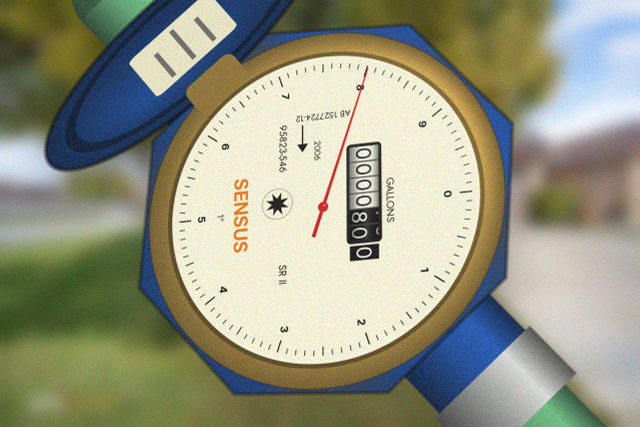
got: 798.0 gal
